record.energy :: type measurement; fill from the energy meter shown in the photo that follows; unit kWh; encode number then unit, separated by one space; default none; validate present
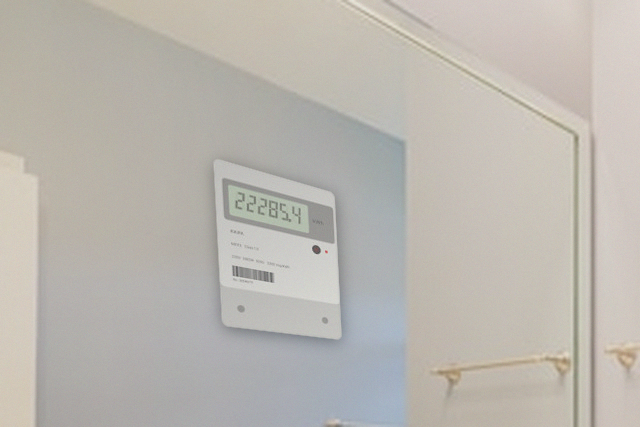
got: 22285.4 kWh
